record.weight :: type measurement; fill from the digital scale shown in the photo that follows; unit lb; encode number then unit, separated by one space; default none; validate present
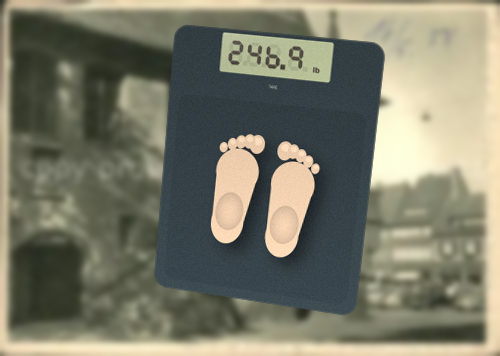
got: 246.9 lb
